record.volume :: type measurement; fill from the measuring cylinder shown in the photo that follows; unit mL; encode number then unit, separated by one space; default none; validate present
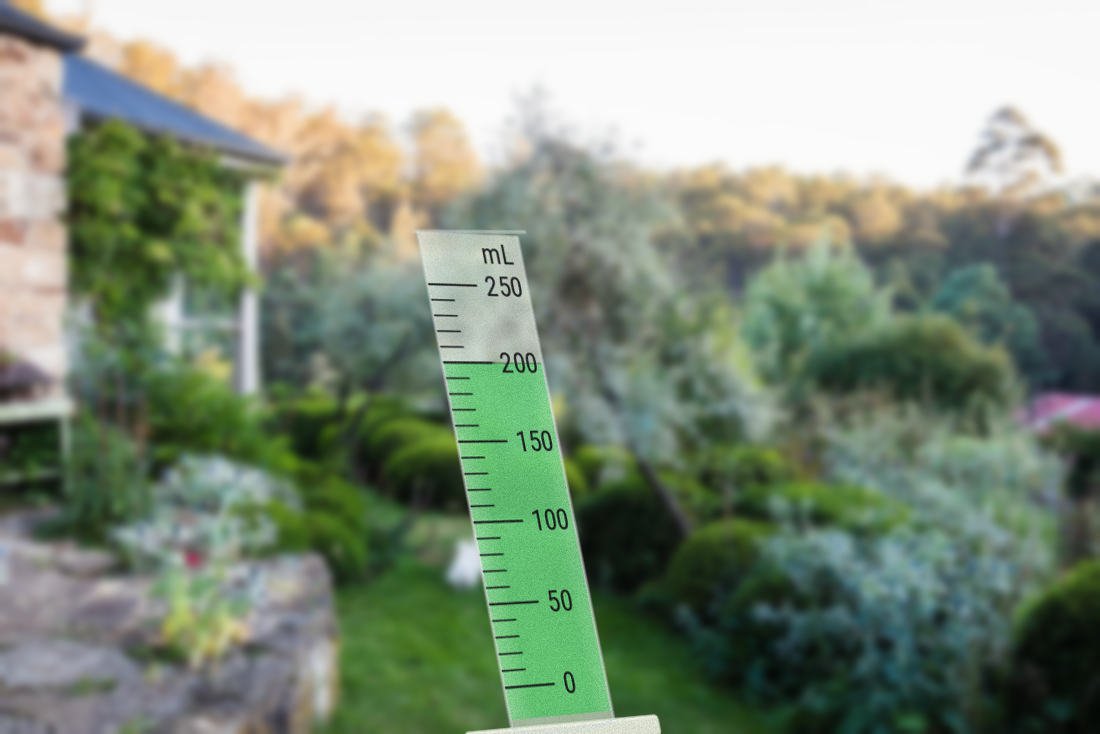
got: 200 mL
